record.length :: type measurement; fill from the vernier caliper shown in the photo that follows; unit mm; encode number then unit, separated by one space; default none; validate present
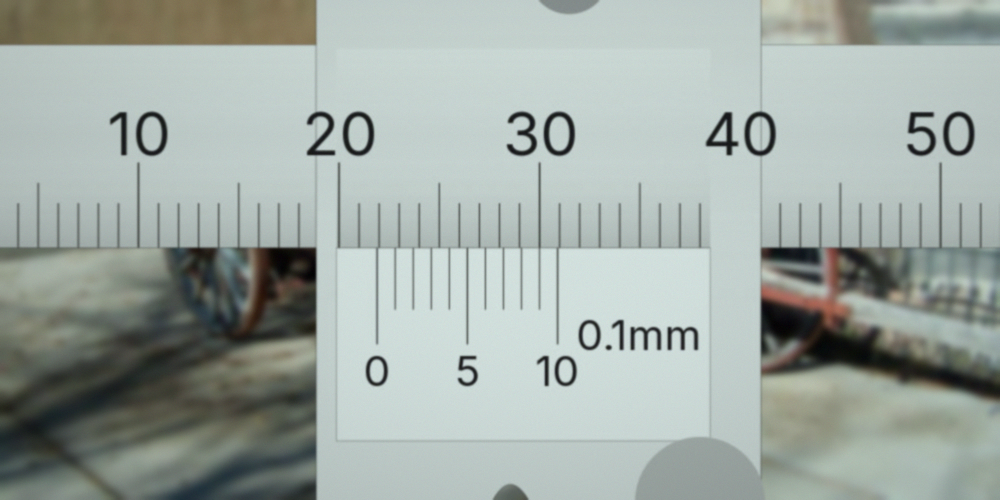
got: 21.9 mm
